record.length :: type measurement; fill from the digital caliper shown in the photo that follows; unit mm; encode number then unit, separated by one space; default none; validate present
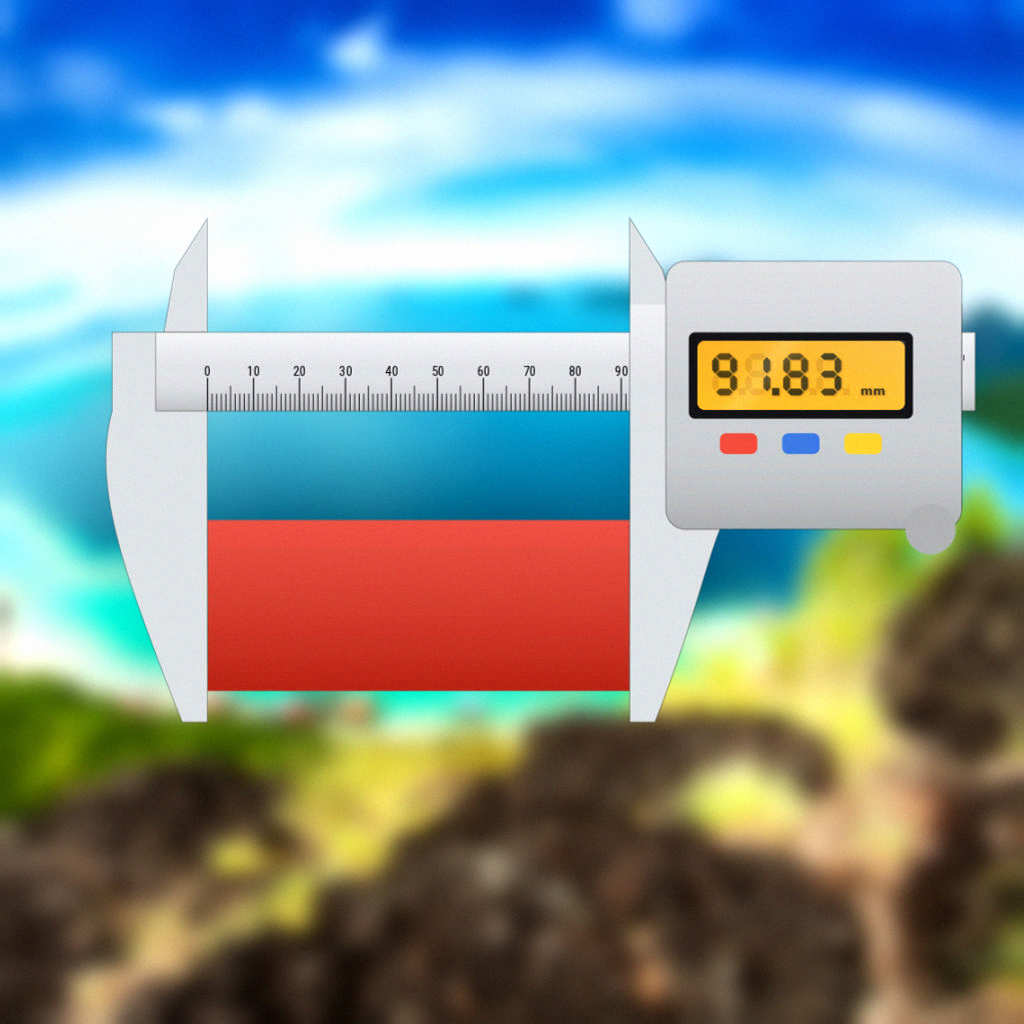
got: 91.83 mm
